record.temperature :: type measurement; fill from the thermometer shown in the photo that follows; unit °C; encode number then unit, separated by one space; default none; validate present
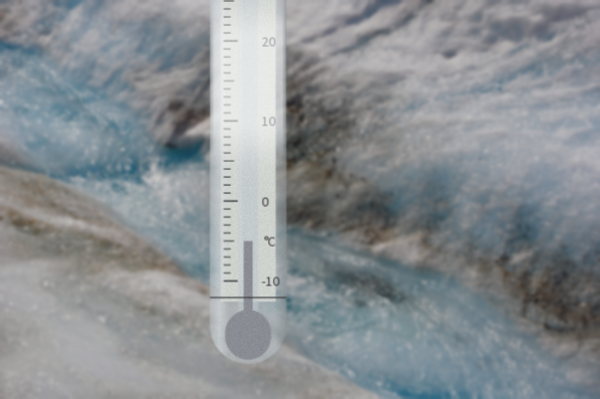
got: -5 °C
